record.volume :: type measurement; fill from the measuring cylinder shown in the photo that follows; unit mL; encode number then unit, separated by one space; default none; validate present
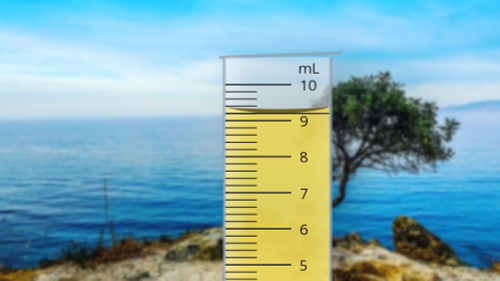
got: 9.2 mL
